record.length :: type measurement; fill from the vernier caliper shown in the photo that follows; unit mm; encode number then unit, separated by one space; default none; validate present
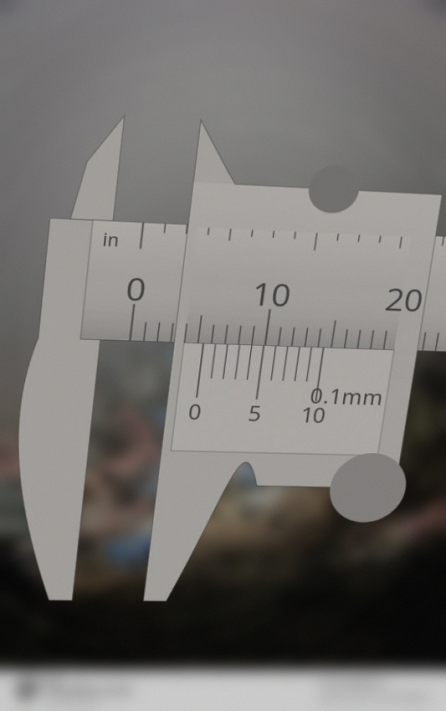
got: 5.4 mm
